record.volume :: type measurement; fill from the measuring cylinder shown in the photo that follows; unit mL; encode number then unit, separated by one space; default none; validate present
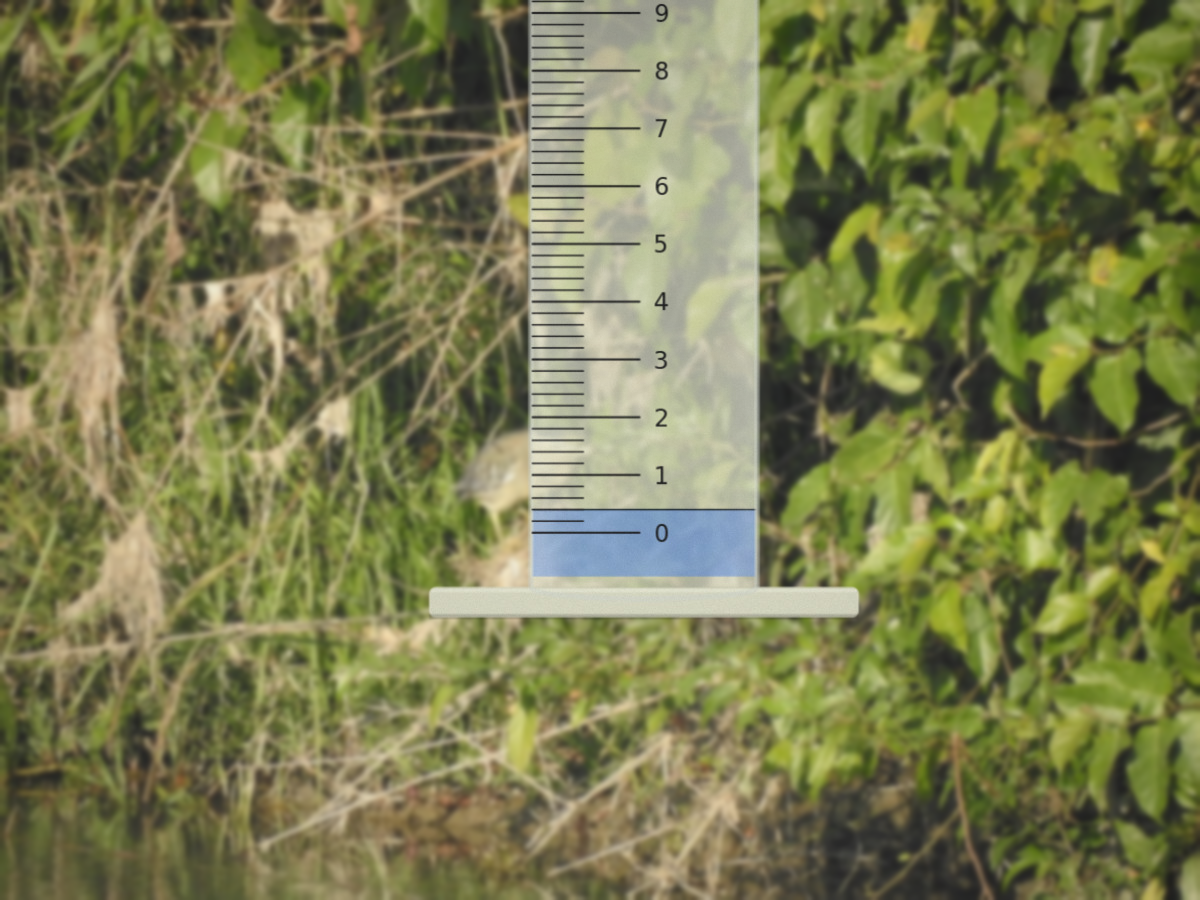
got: 0.4 mL
